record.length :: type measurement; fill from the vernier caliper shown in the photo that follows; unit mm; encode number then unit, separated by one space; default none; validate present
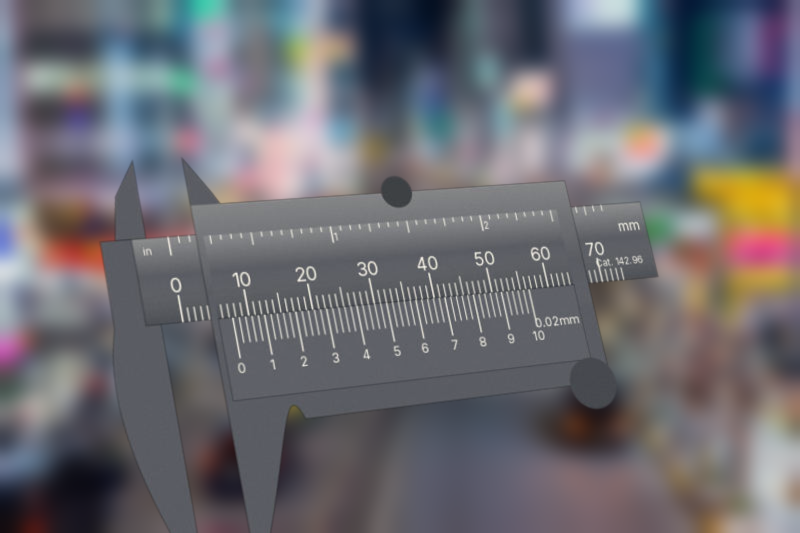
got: 7.5 mm
